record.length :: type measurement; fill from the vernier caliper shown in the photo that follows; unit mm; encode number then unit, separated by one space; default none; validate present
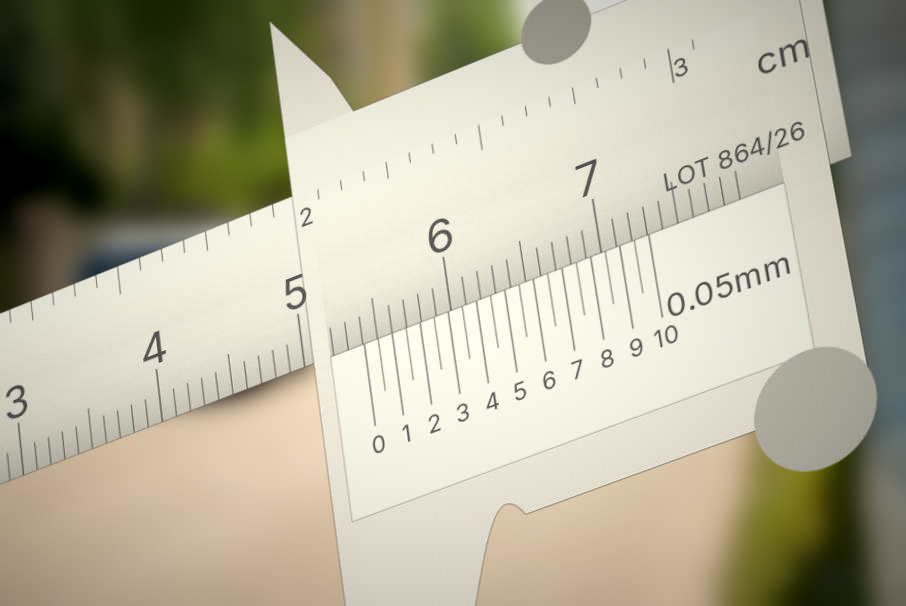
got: 54.1 mm
